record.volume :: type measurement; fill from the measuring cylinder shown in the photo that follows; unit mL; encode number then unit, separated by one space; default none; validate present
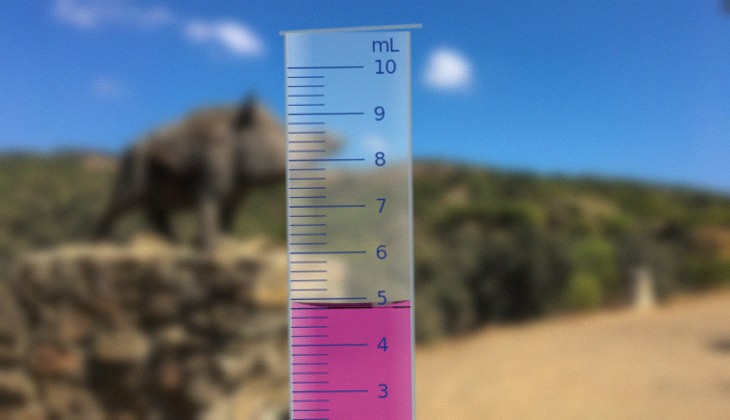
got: 4.8 mL
